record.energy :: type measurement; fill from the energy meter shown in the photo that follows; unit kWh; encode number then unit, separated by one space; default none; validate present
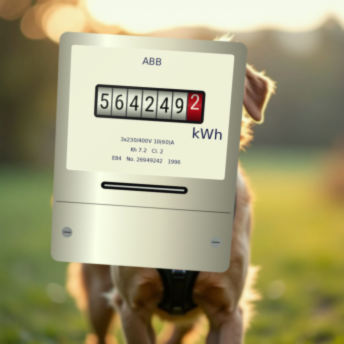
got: 564249.2 kWh
